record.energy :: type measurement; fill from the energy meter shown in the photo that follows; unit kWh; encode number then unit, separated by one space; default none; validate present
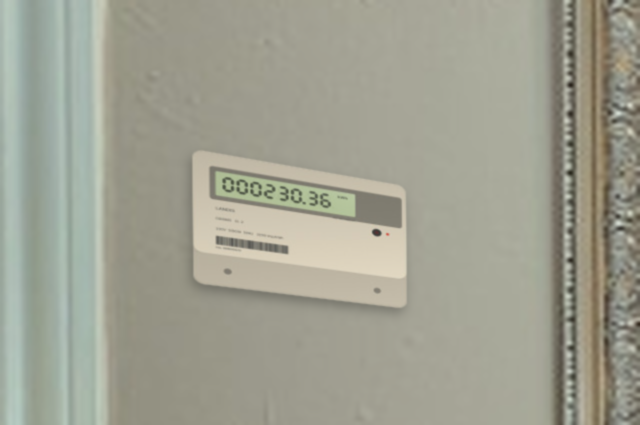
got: 230.36 kWh
